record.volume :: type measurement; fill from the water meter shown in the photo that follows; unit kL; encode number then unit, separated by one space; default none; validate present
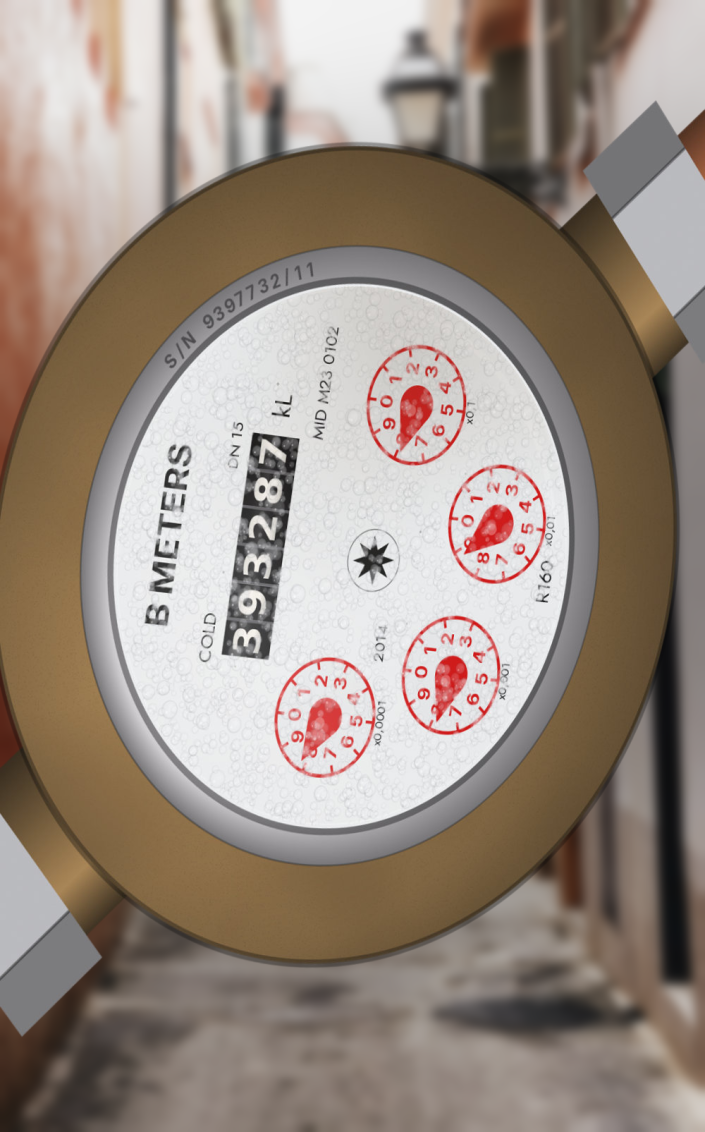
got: 393287.7878 kL
